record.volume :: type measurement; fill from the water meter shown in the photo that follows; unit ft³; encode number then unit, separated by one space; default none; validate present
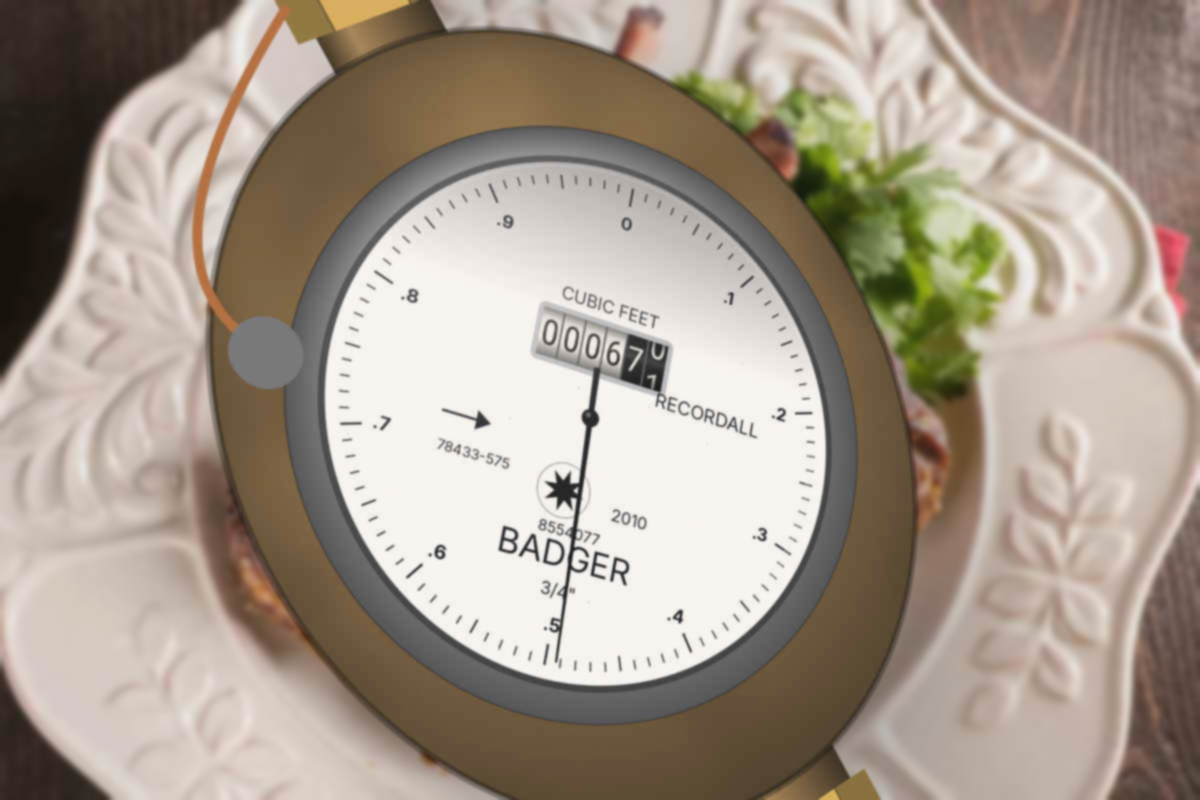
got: 670.49 ft³
